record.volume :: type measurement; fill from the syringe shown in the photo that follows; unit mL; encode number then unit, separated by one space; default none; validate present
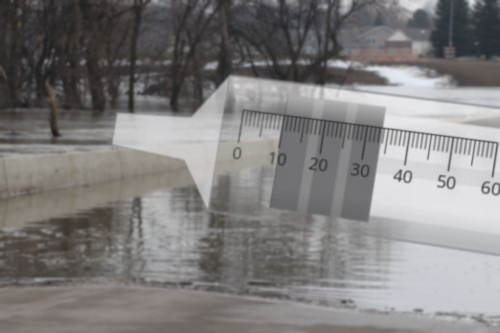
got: 10 mL
